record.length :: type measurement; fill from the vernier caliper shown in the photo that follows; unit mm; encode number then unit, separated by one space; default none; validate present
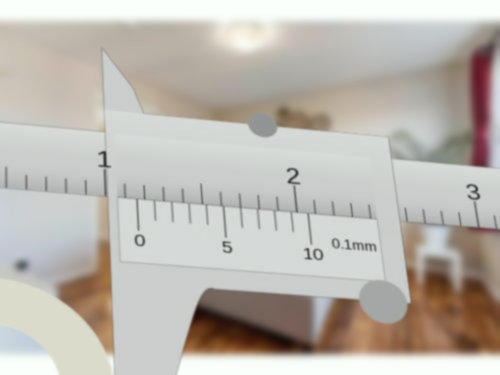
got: 11.6 mm
